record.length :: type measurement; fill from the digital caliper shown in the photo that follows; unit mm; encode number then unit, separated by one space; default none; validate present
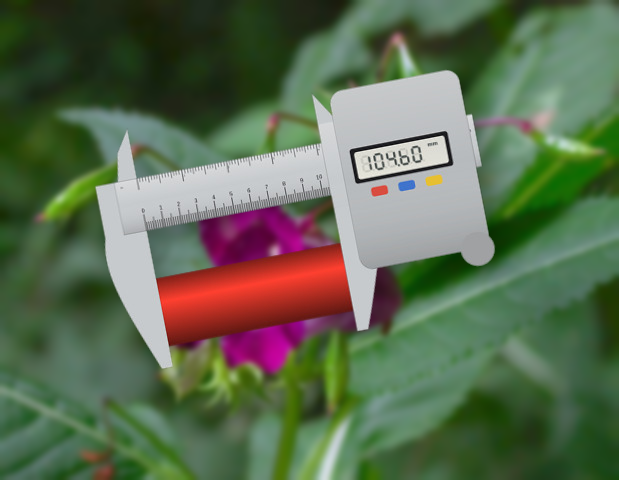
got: 104.60 mm
